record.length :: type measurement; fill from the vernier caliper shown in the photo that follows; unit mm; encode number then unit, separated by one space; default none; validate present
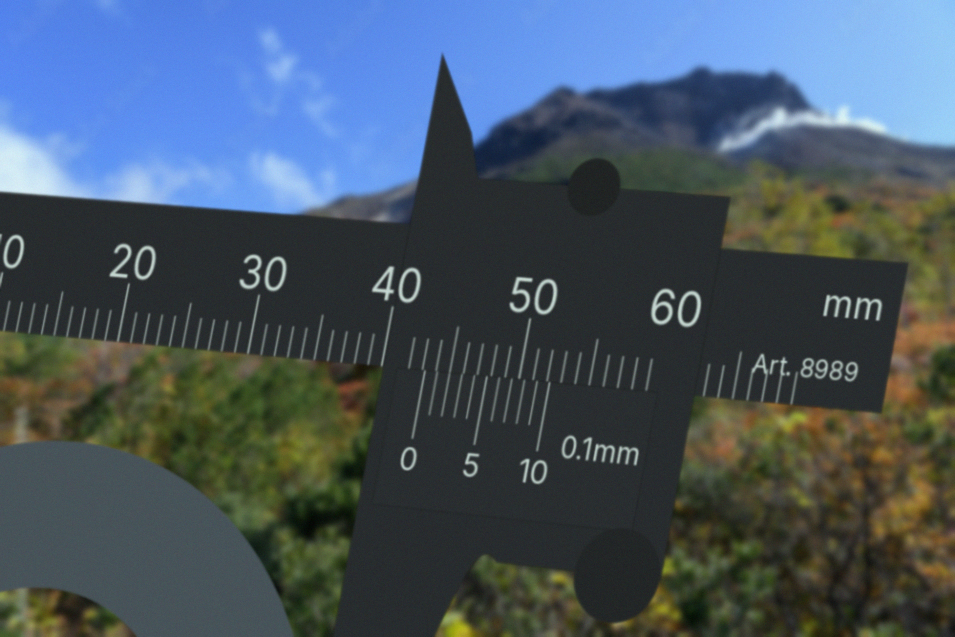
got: 43.2 mm
